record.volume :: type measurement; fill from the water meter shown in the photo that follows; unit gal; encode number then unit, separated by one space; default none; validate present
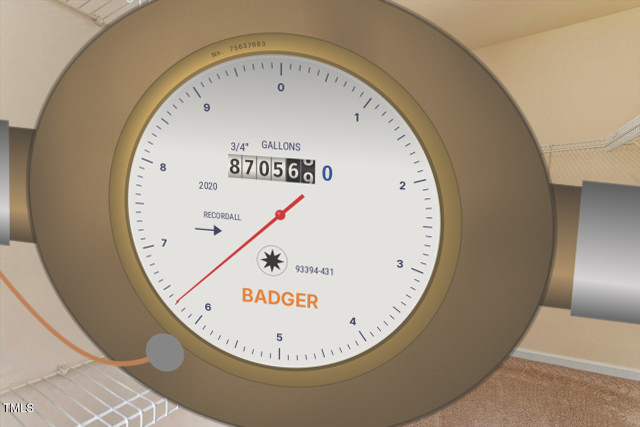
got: 8705686.3 gal
